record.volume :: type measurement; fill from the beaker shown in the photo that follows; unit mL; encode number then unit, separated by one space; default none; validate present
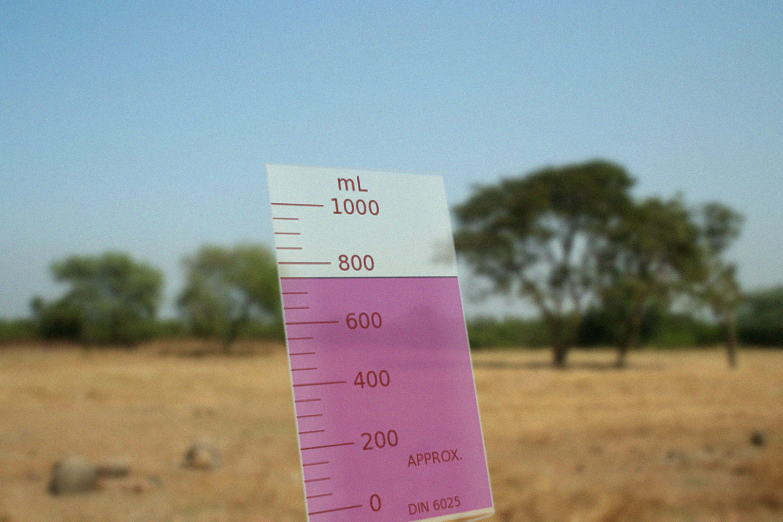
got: 750 mL
